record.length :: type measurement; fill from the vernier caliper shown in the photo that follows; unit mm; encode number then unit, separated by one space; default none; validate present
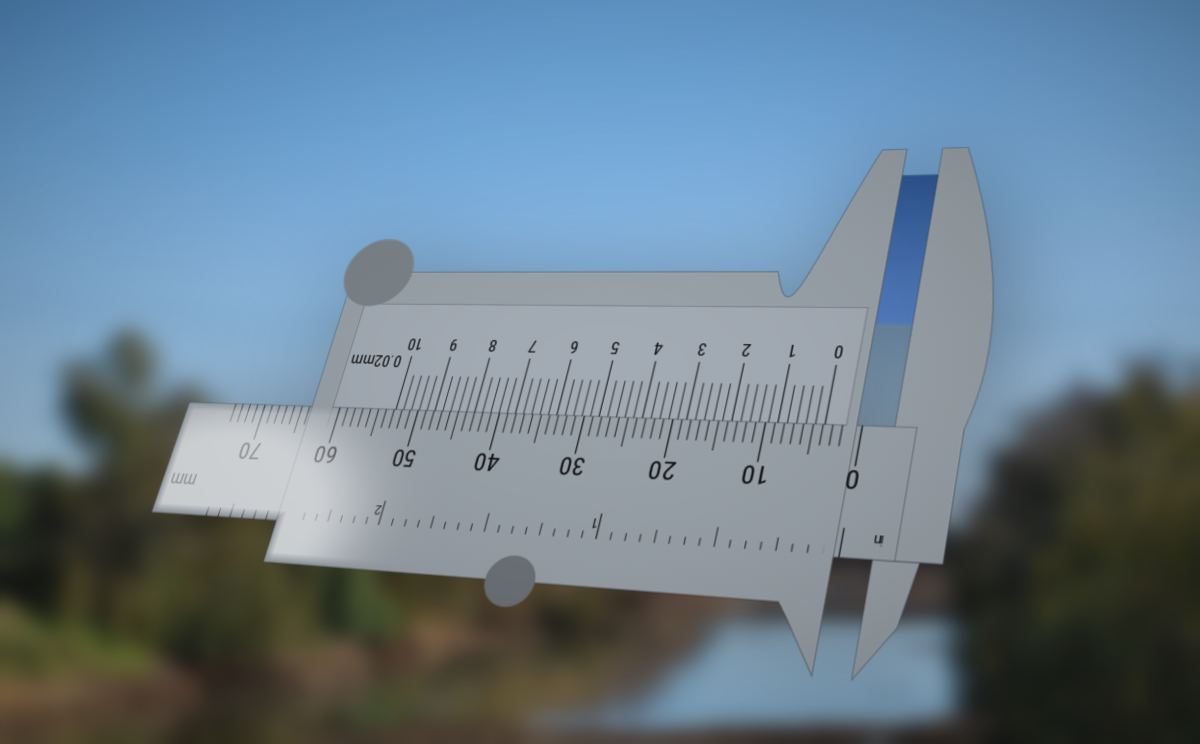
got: 3.8 mm
